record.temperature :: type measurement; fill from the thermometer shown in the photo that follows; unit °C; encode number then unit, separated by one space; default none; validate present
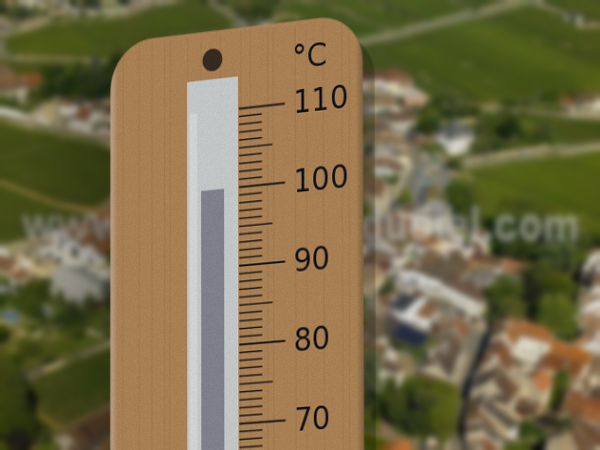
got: 100 °C
